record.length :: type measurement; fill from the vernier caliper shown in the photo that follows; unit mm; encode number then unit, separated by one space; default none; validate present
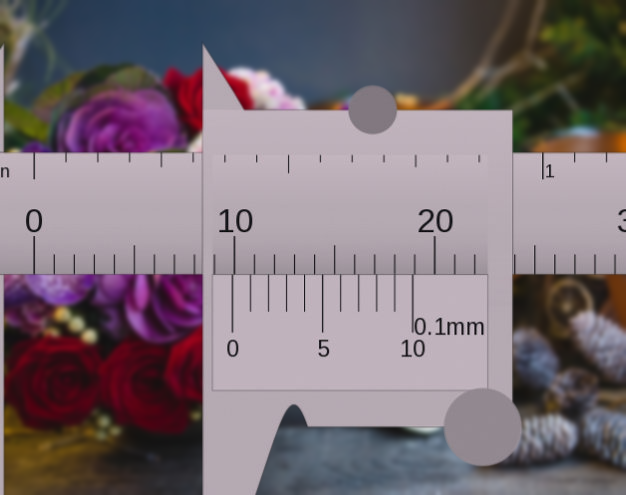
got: 9.9 mm
